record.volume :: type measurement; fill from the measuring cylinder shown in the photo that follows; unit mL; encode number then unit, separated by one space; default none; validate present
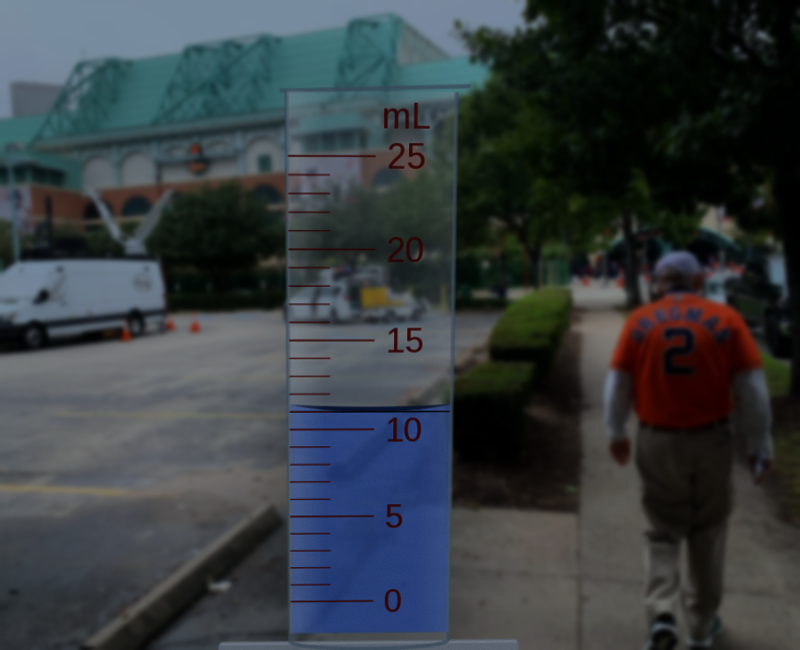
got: 11 mL
